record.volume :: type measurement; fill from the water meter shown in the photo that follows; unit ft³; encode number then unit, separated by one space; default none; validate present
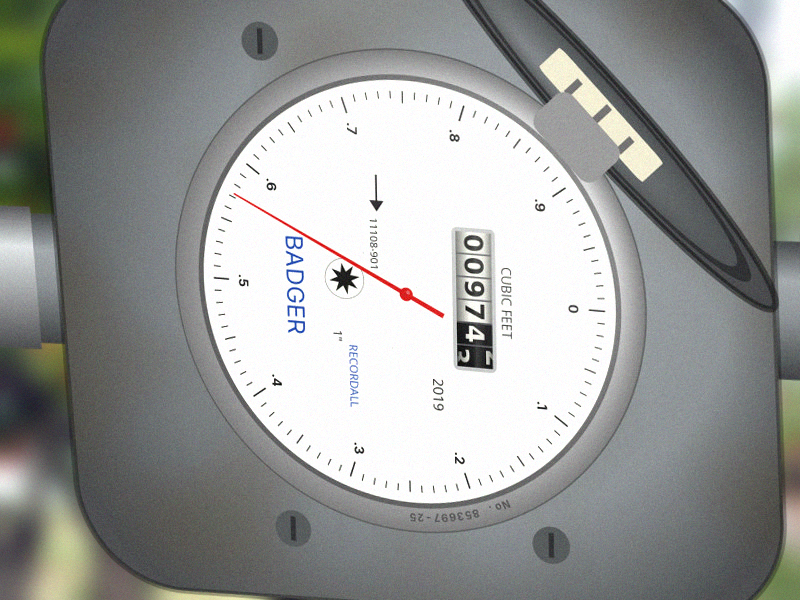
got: 9742.57 ft³
